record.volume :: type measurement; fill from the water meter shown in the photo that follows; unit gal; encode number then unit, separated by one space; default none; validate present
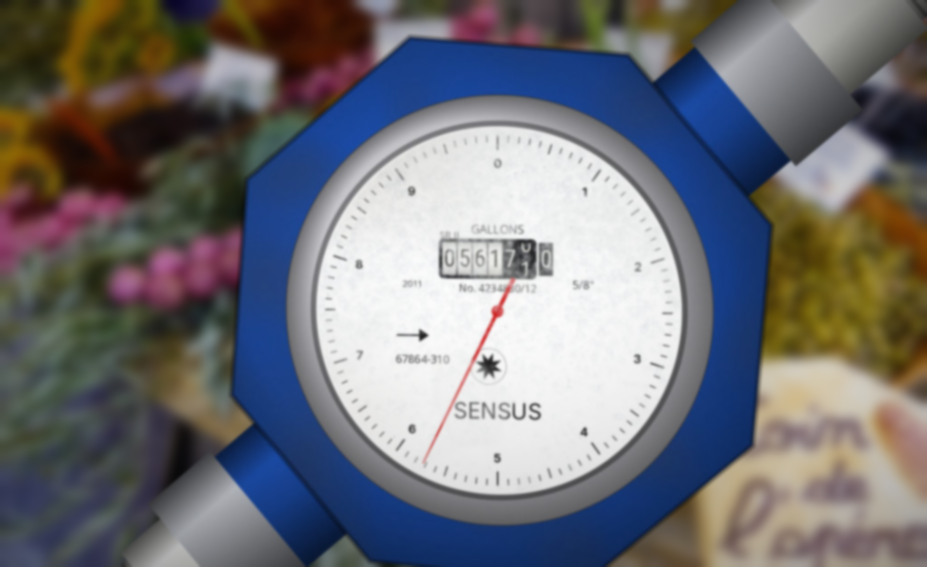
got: 561705.7 gal
